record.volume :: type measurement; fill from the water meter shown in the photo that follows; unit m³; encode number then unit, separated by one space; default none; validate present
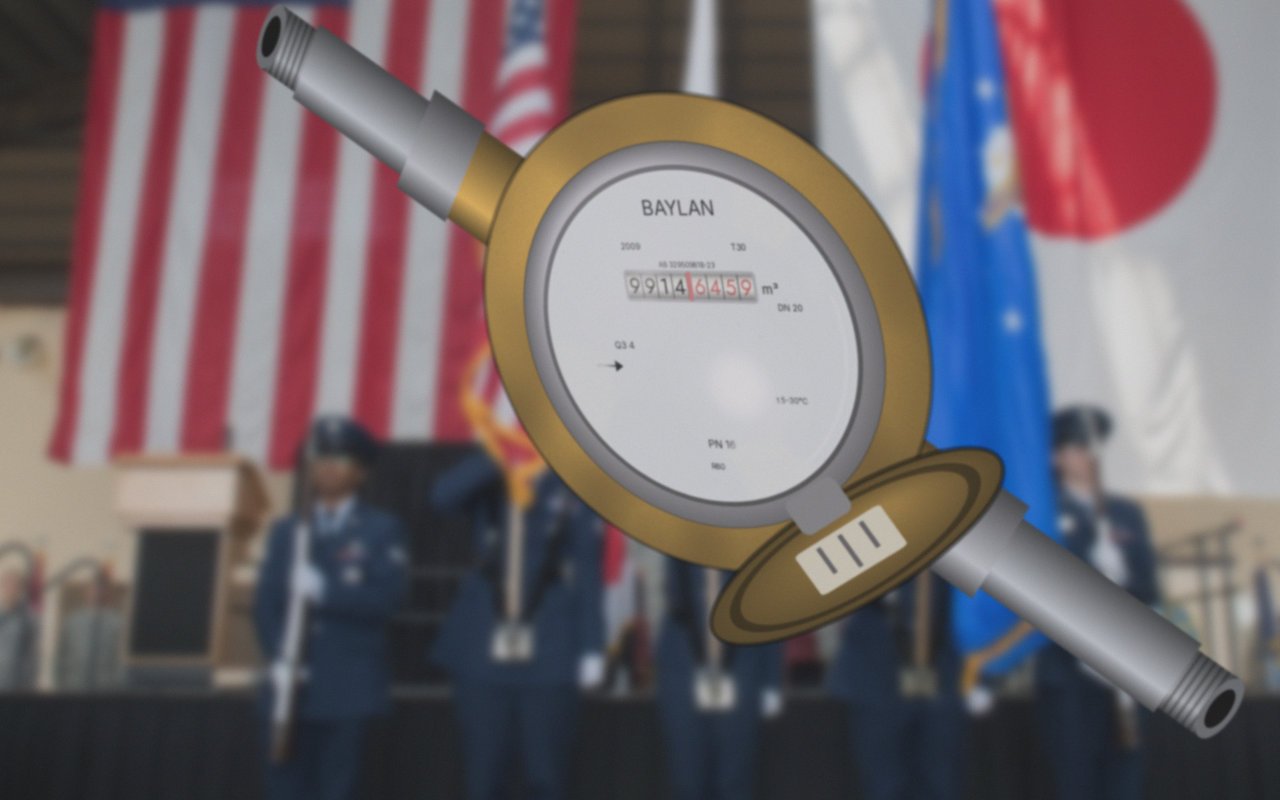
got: 9914.6459 m³
